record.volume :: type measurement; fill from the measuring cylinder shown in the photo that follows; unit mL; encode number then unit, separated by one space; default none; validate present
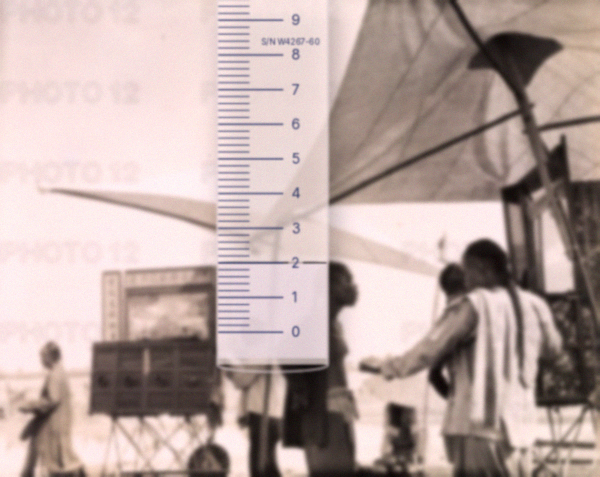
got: 2 mL
